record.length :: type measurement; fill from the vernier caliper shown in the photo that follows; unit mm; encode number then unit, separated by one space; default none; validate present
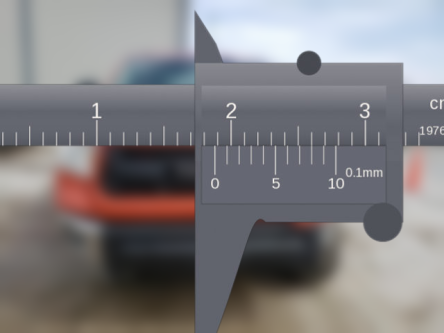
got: 18.8 mm
